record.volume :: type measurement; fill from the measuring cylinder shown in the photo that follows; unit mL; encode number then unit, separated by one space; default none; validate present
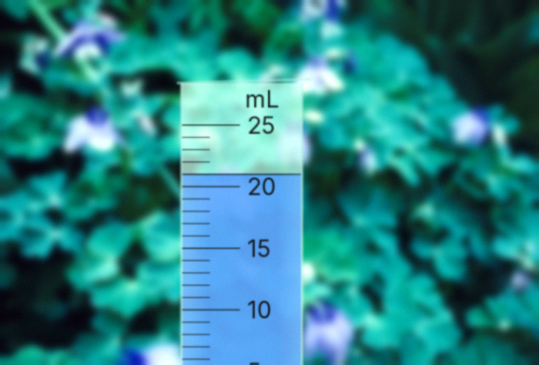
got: 21 mL
